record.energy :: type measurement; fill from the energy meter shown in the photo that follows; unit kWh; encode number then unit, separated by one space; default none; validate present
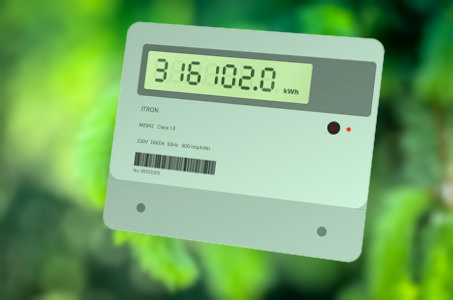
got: 316102.0 kWh
